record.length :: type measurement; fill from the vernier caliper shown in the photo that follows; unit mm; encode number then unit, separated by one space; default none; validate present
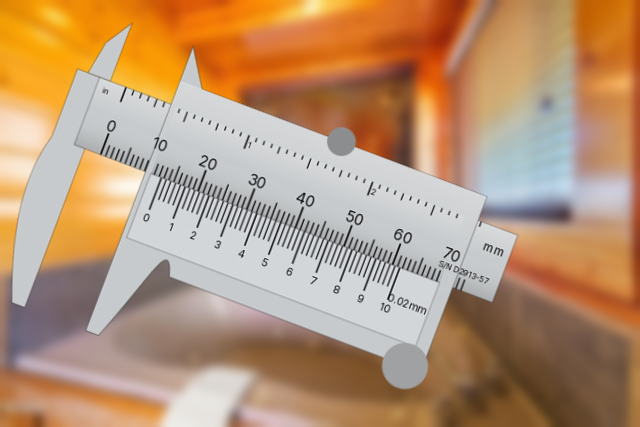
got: 12.5 mm
